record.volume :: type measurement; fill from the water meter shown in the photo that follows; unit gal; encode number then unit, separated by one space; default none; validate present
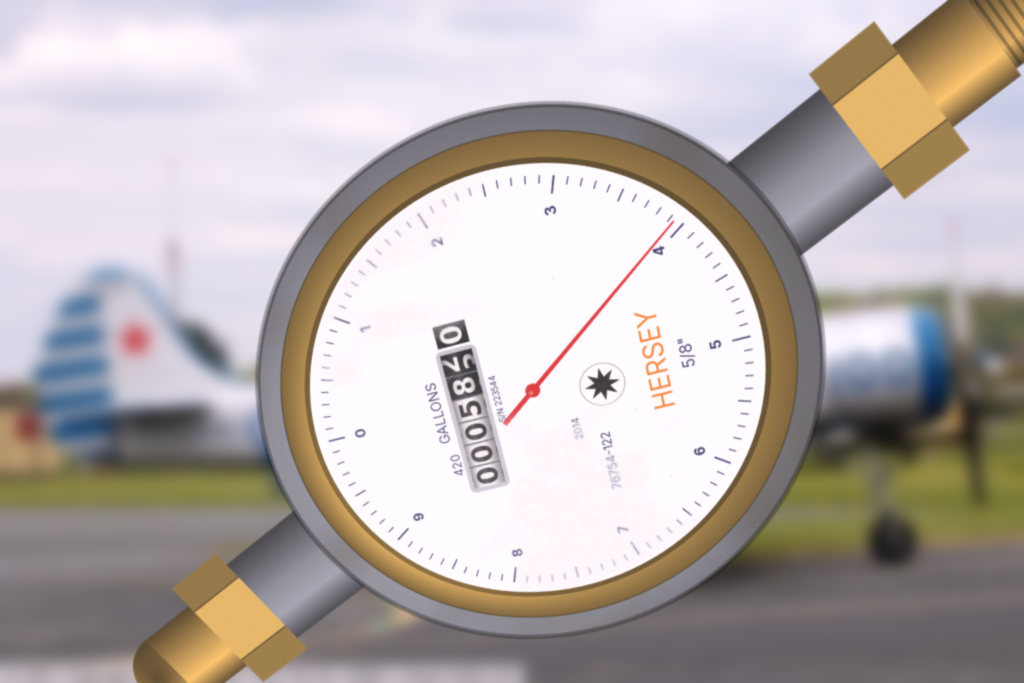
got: 5823.9 gal
